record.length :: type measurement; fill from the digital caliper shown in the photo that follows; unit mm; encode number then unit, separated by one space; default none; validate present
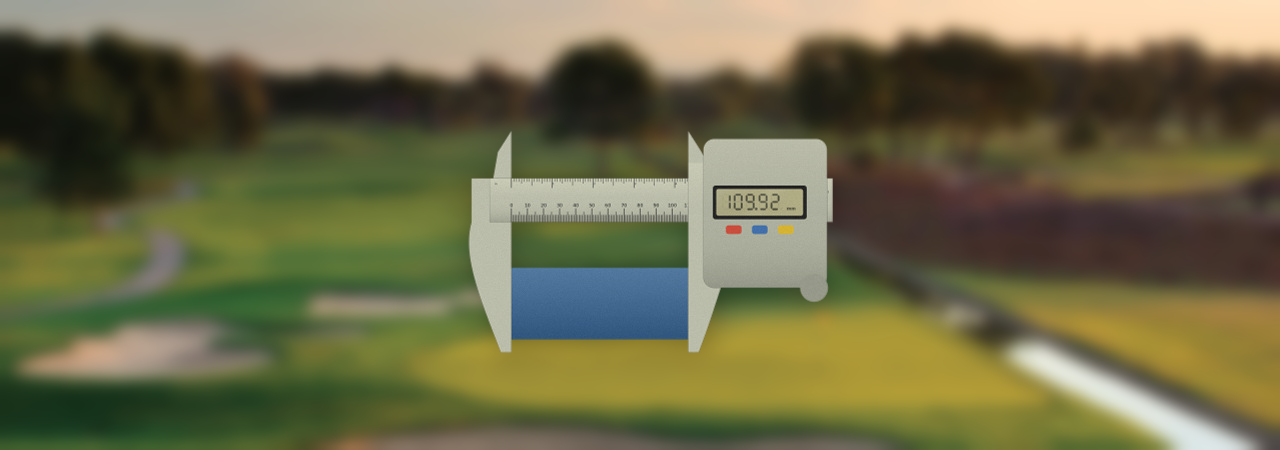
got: 109.92 mm
